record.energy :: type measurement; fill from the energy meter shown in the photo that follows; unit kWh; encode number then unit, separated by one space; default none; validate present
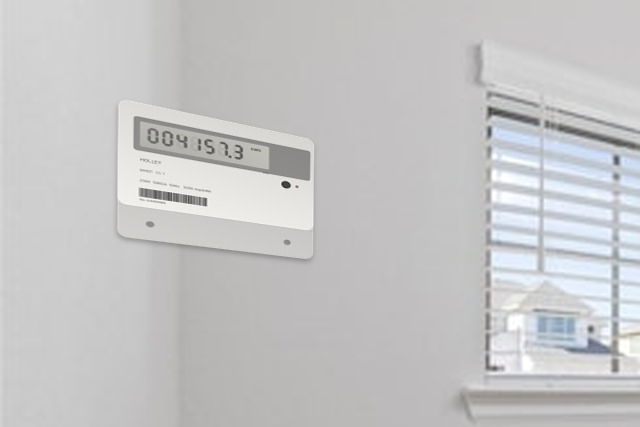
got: 4157.3 kWh
